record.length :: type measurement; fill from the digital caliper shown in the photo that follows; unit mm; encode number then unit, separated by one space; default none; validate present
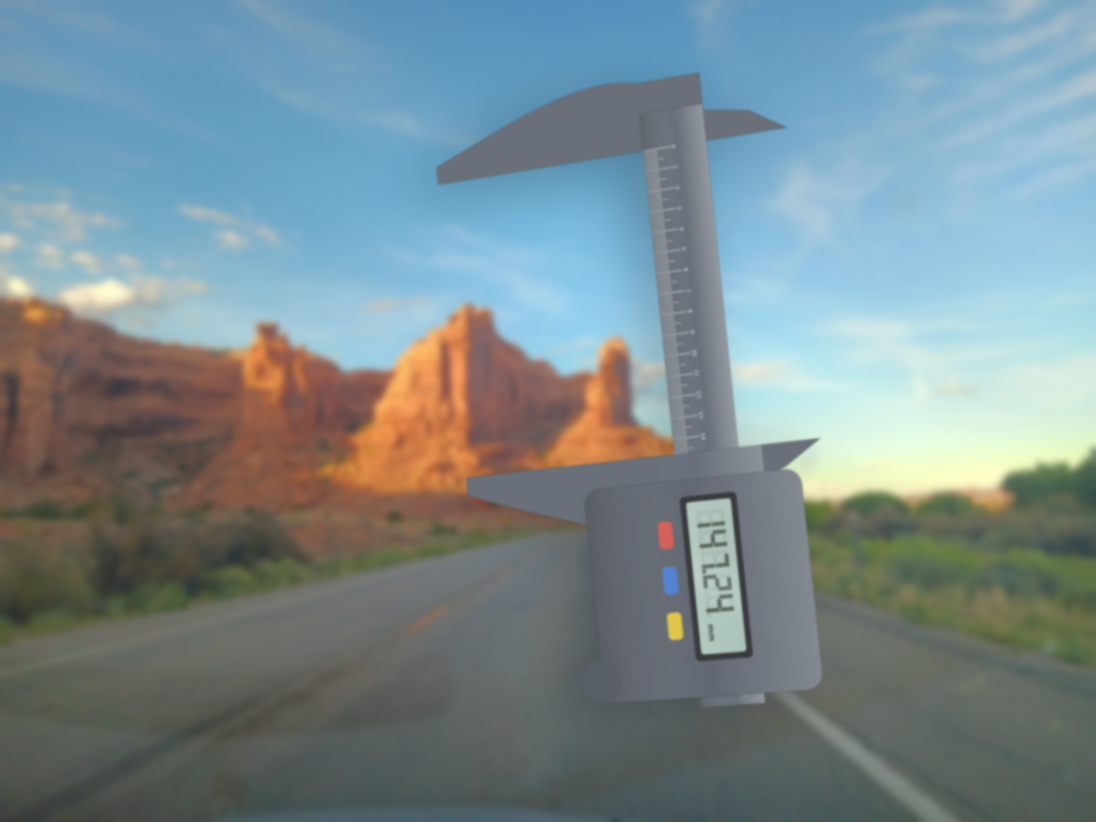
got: 147.24 mm
